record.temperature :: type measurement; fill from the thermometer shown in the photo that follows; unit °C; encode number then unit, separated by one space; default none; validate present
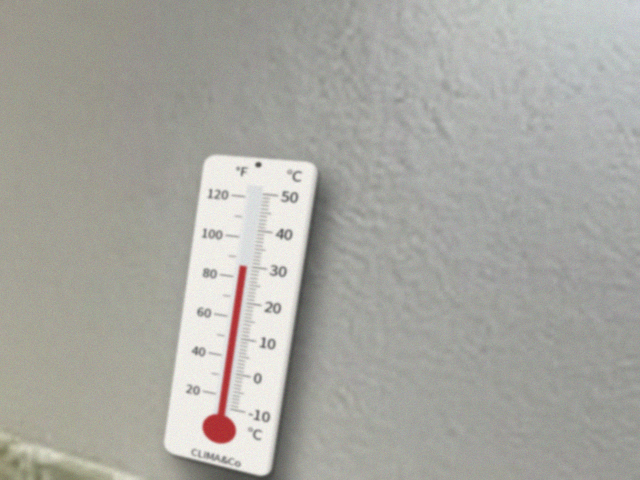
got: 30 °C
